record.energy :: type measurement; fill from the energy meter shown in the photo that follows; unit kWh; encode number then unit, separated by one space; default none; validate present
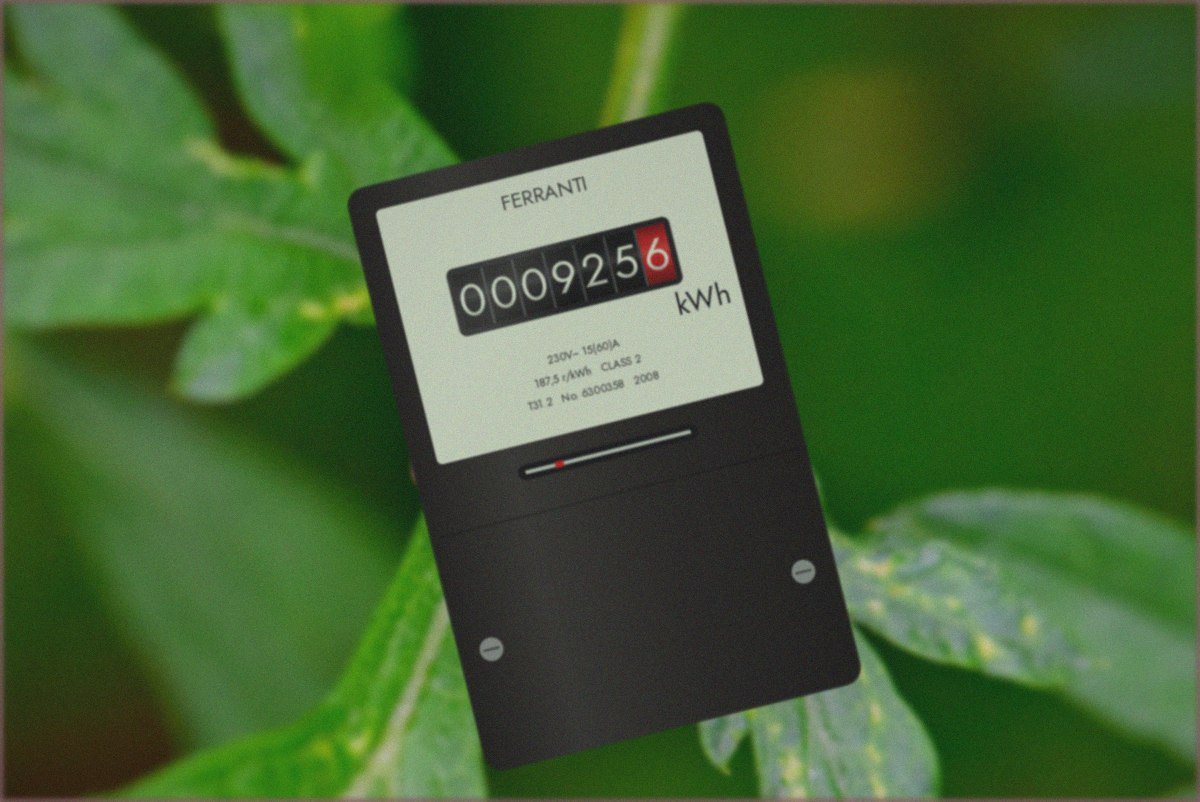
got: 925.6 kWh
